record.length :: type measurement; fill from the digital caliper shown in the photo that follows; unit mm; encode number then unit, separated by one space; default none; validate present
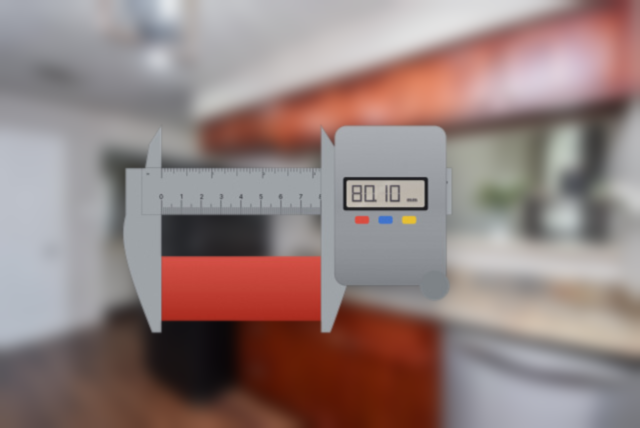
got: 80.10 mm
